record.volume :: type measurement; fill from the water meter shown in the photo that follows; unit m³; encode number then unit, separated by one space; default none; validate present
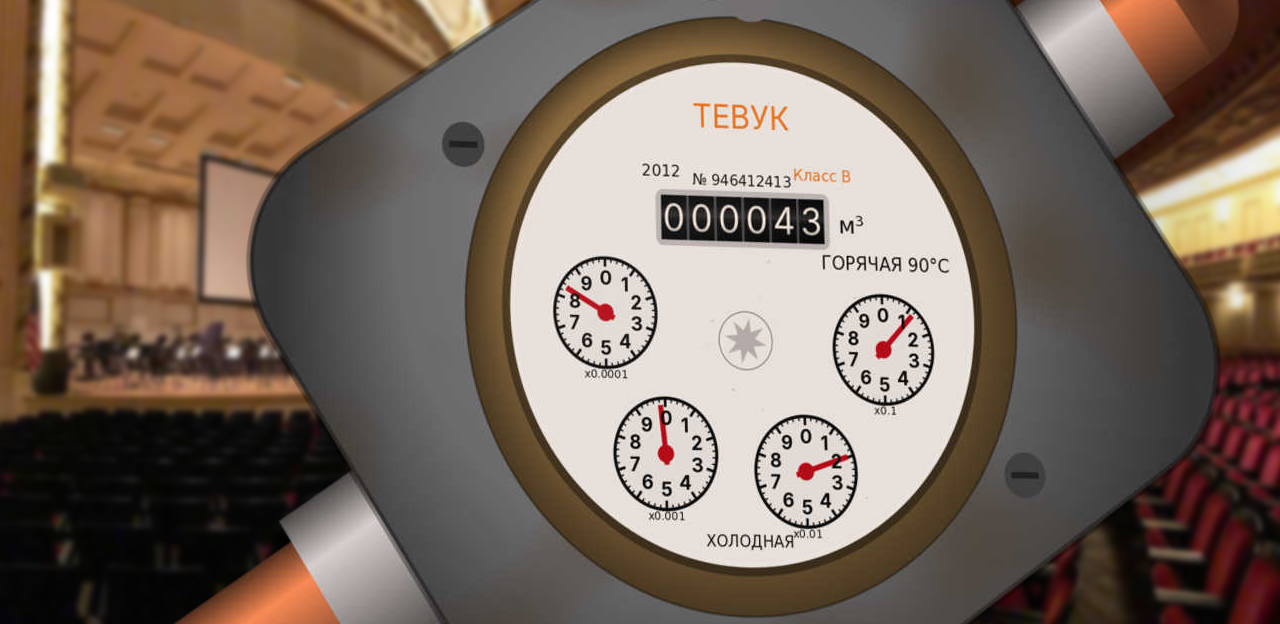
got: 43.1198 m³
